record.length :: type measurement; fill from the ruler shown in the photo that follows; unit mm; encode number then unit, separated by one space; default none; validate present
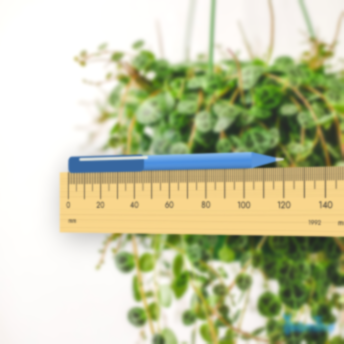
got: 120 mm
